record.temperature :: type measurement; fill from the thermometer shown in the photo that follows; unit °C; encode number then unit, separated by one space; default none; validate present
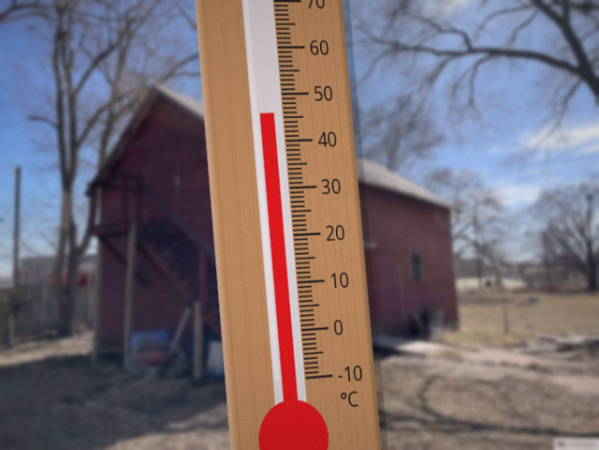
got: 46 °C
